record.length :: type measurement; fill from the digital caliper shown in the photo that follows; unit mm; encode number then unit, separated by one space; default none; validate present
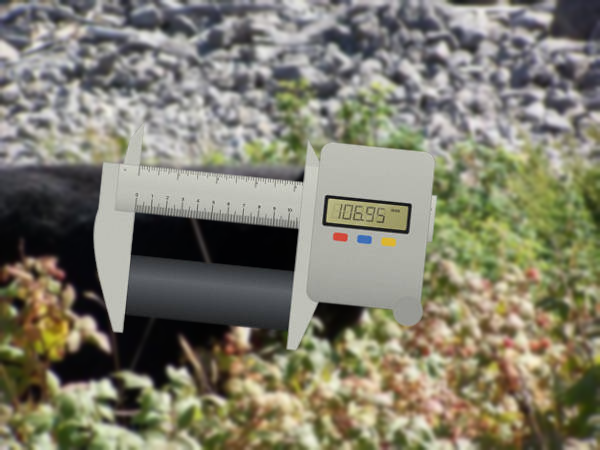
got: 106.95 mm
